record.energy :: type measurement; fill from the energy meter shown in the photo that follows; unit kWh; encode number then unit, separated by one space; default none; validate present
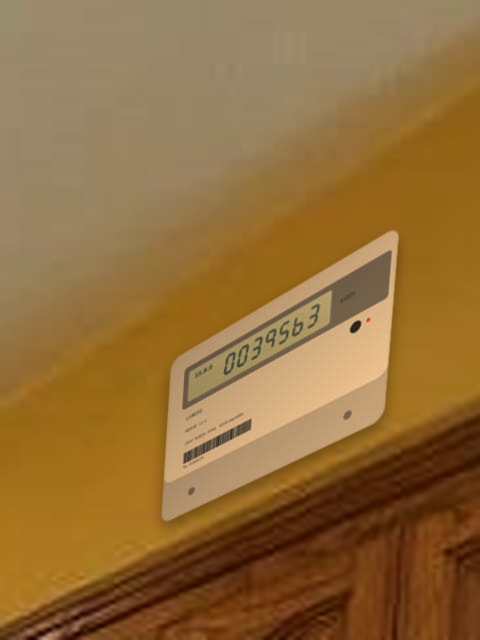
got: 39563 kWh
